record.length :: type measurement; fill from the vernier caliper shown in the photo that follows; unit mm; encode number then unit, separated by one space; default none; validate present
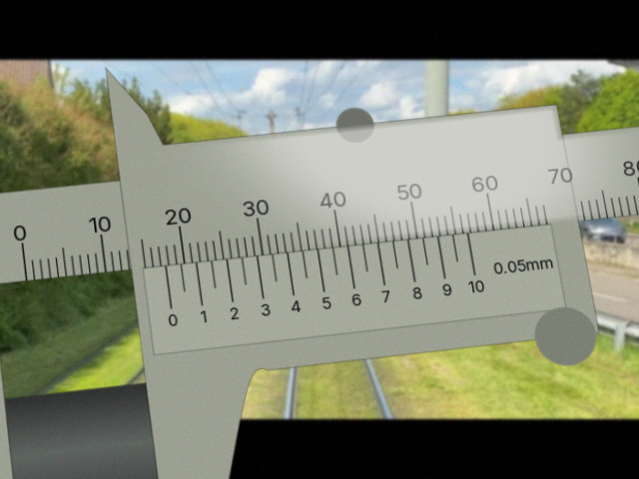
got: 17.6 mm
